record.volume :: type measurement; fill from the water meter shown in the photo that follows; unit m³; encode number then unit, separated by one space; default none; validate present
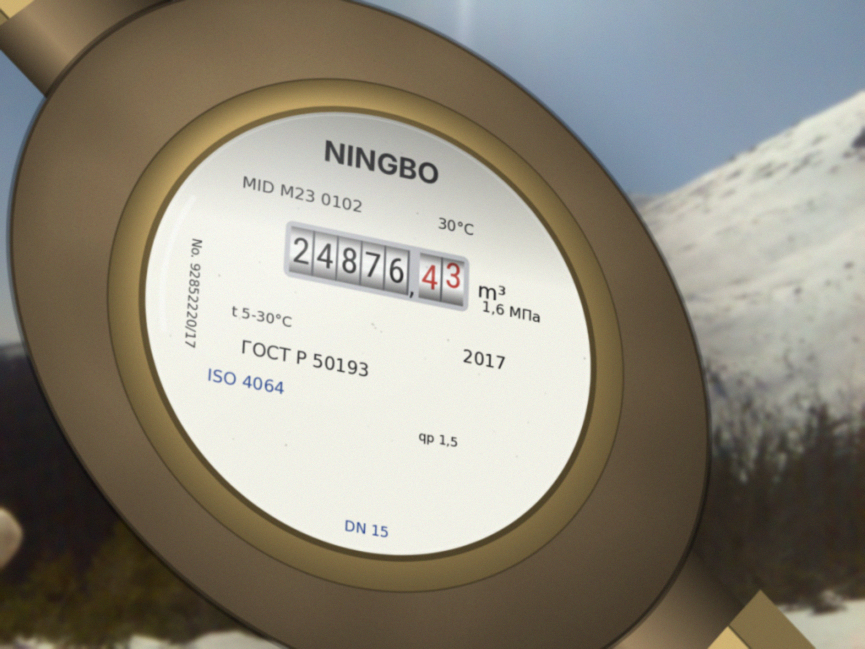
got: 24876.43 m³
